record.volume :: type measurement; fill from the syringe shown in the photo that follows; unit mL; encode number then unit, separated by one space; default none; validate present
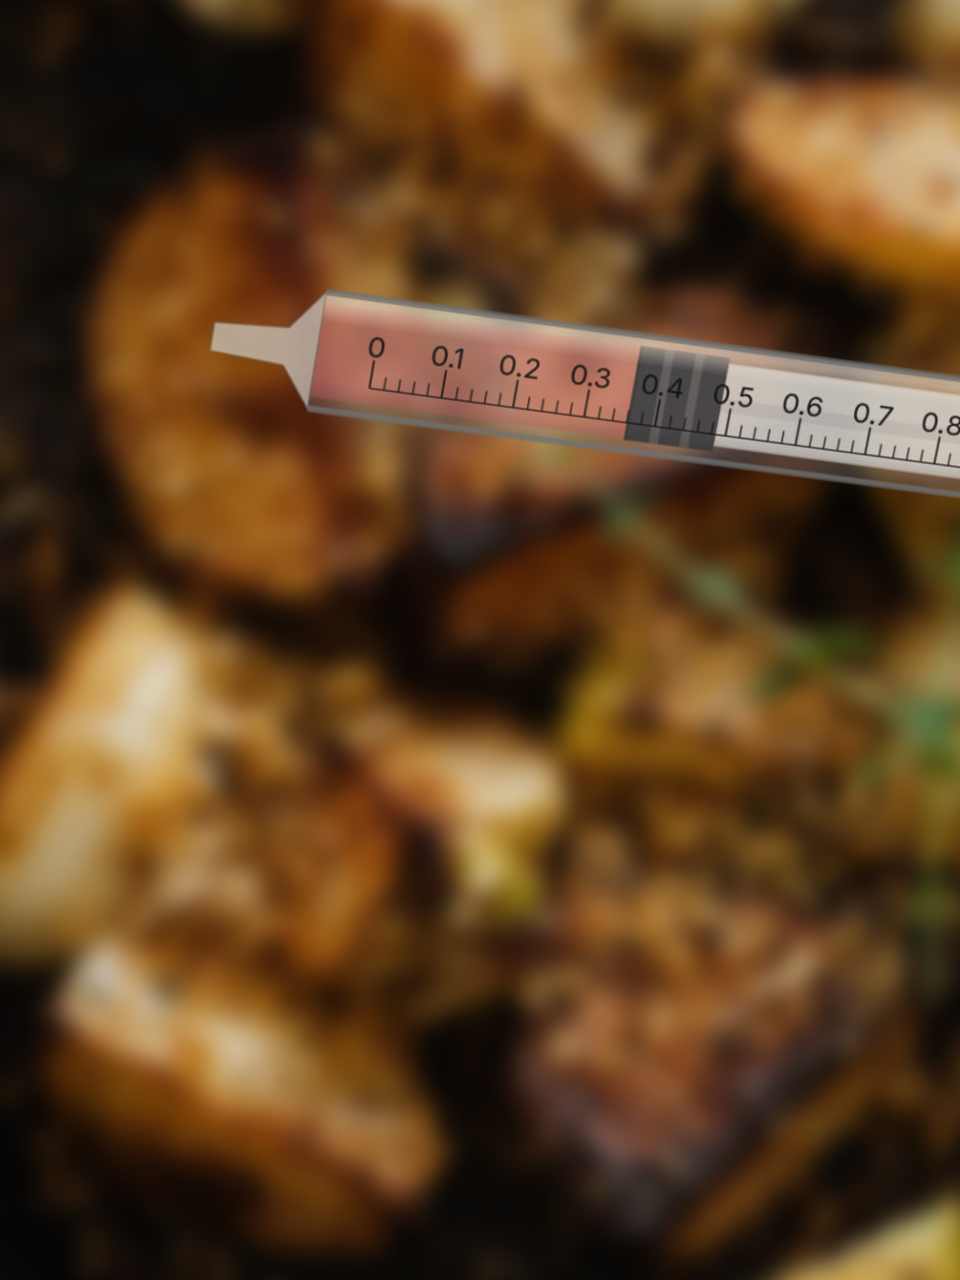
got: 0.36 mL
